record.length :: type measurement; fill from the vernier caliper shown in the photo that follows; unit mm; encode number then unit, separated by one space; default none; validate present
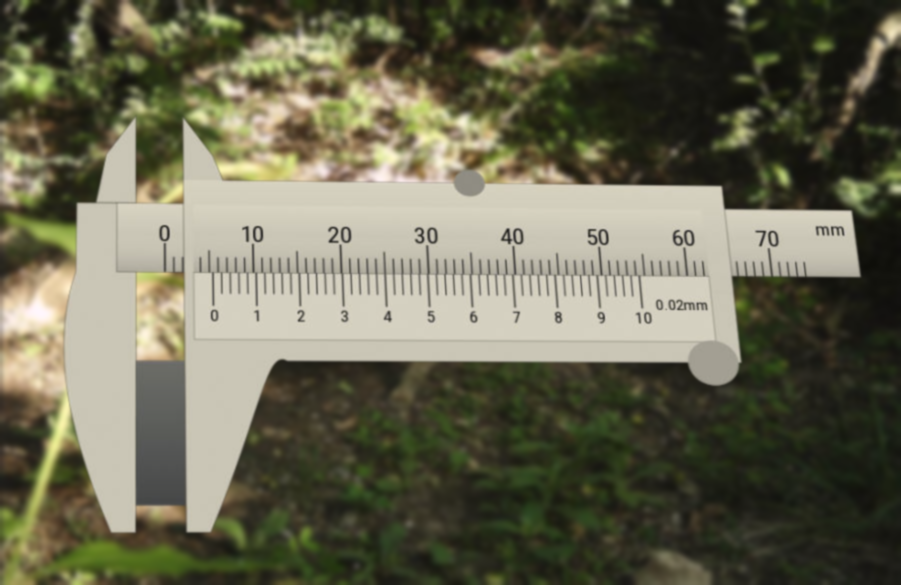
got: 5.4 mm
